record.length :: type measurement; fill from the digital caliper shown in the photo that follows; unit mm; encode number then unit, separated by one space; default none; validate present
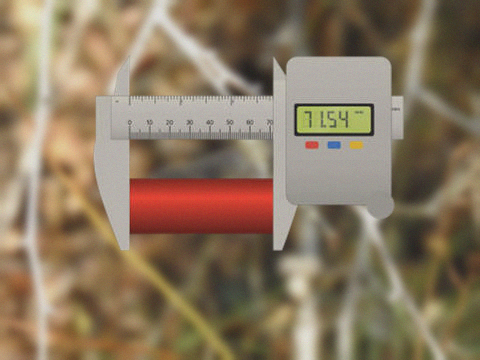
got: 71.54 mm
